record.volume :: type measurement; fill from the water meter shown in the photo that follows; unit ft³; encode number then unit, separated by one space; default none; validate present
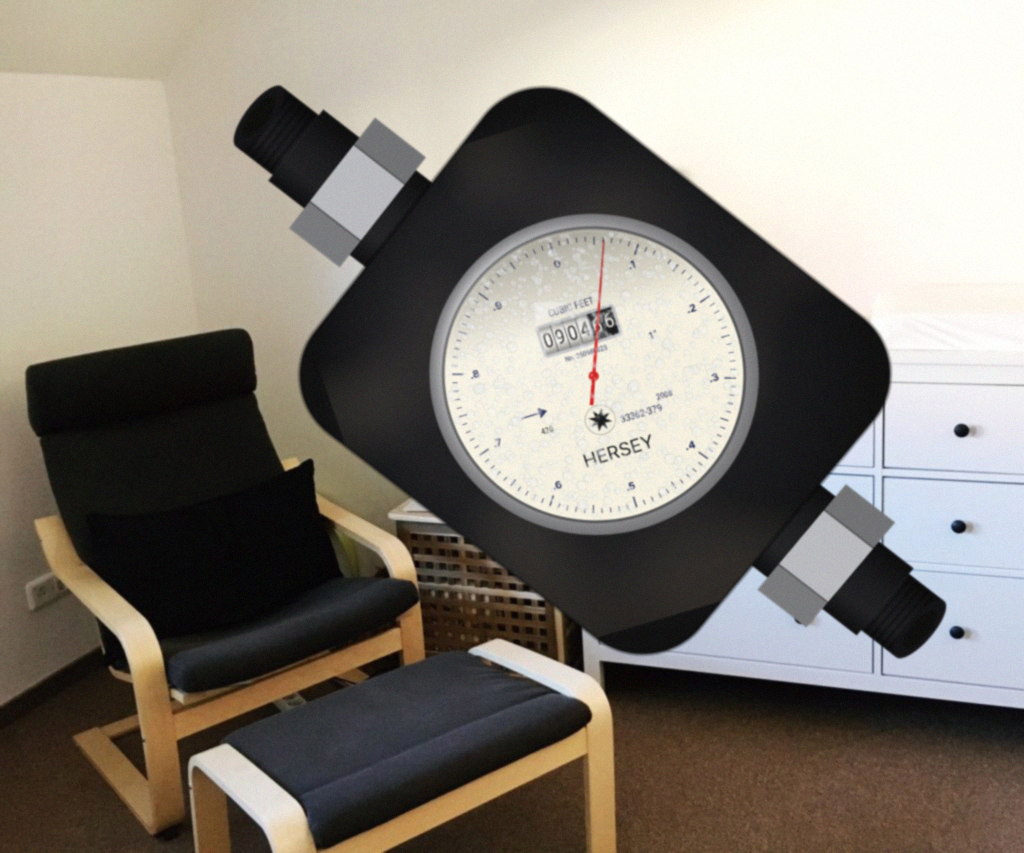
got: 90466.06 ft³
